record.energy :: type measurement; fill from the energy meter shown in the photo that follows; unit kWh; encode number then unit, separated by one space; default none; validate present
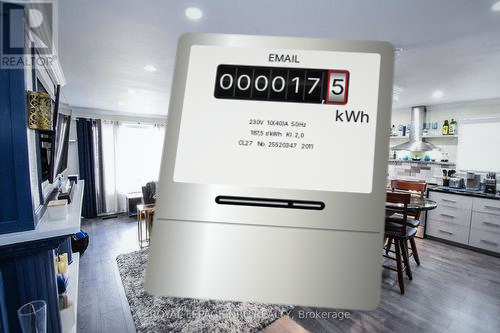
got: 17.5 kWh
